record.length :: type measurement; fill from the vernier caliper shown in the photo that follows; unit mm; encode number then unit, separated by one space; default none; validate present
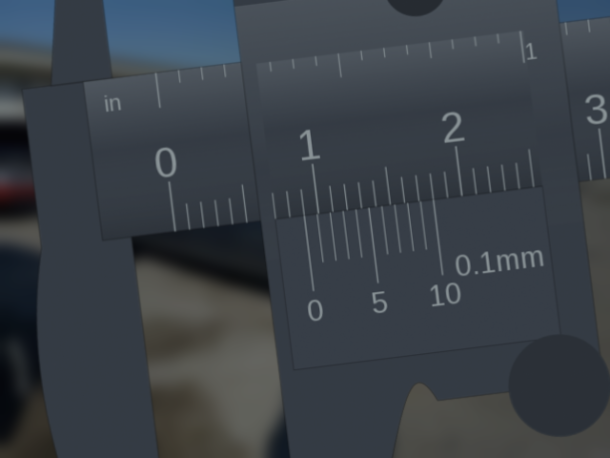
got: 9.0 mm
